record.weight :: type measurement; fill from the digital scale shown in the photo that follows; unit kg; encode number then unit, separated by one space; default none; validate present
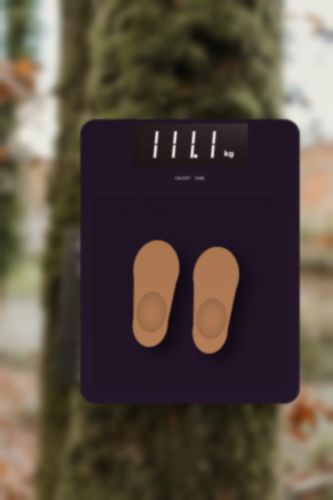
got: 111.1 kg
